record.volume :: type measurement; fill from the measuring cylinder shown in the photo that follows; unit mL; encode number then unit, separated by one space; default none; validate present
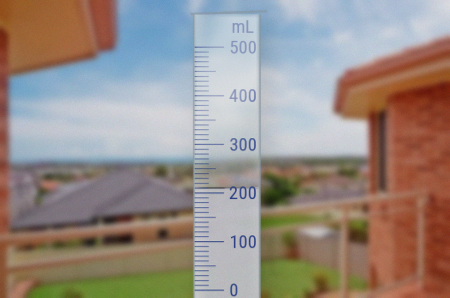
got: 210 mL
